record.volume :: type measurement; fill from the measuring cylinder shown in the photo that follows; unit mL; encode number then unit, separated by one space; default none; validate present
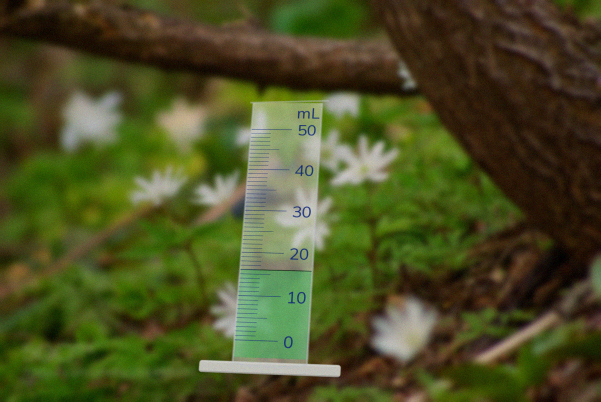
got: 16 mL
